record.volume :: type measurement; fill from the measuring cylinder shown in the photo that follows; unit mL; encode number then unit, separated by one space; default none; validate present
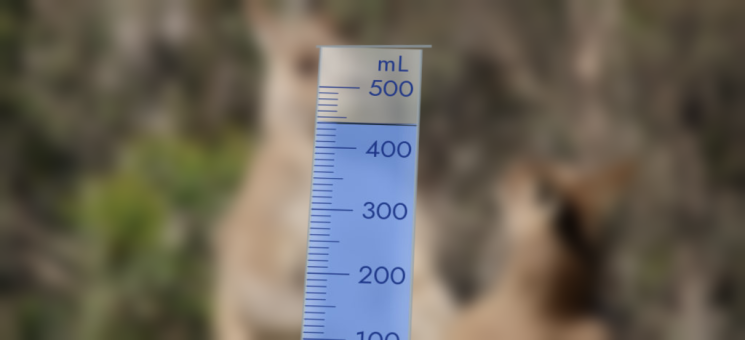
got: 440 mL
